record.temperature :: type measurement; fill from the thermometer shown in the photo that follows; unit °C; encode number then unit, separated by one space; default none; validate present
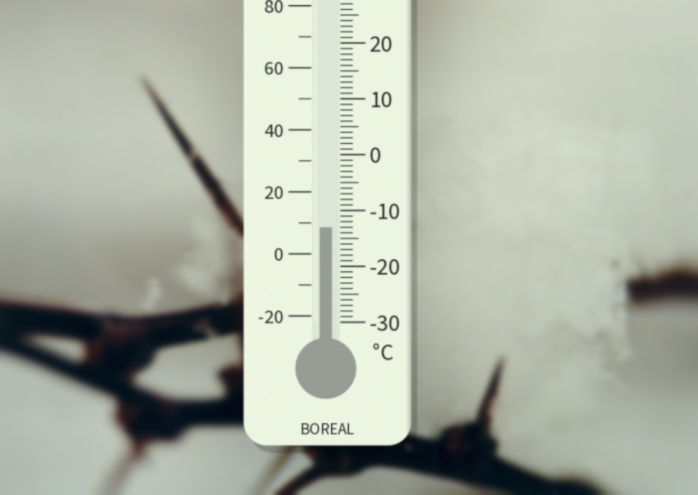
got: -13 °C
